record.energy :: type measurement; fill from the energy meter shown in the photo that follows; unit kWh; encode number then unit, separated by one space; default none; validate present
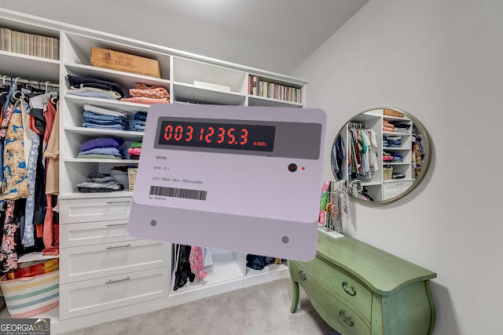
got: 31235.3 kWh
